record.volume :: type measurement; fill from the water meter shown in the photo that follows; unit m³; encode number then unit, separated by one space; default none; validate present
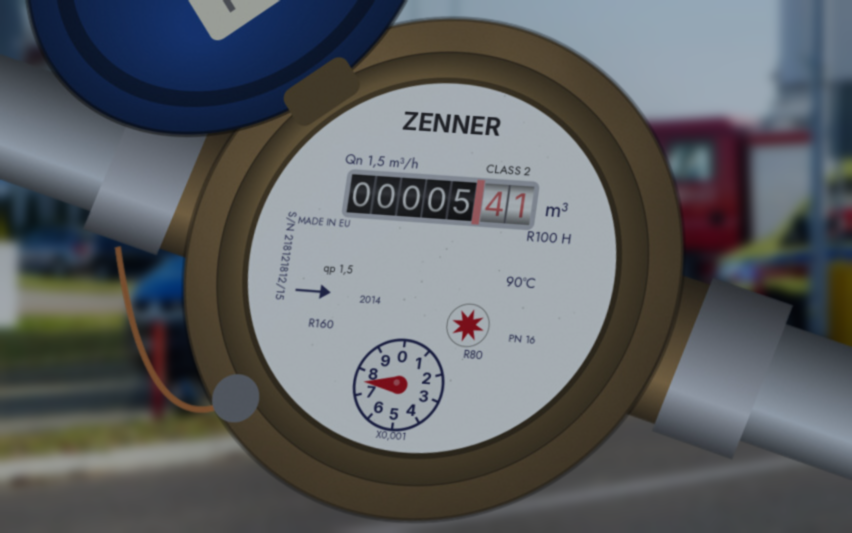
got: 5.417 m³
